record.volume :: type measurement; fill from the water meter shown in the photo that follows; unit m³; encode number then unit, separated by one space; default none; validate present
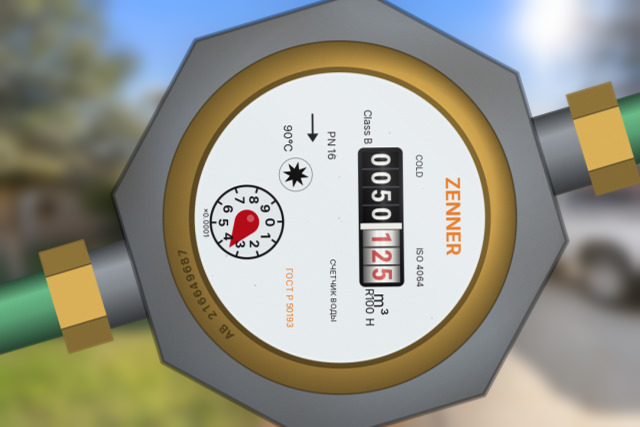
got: 50.1253 m³
